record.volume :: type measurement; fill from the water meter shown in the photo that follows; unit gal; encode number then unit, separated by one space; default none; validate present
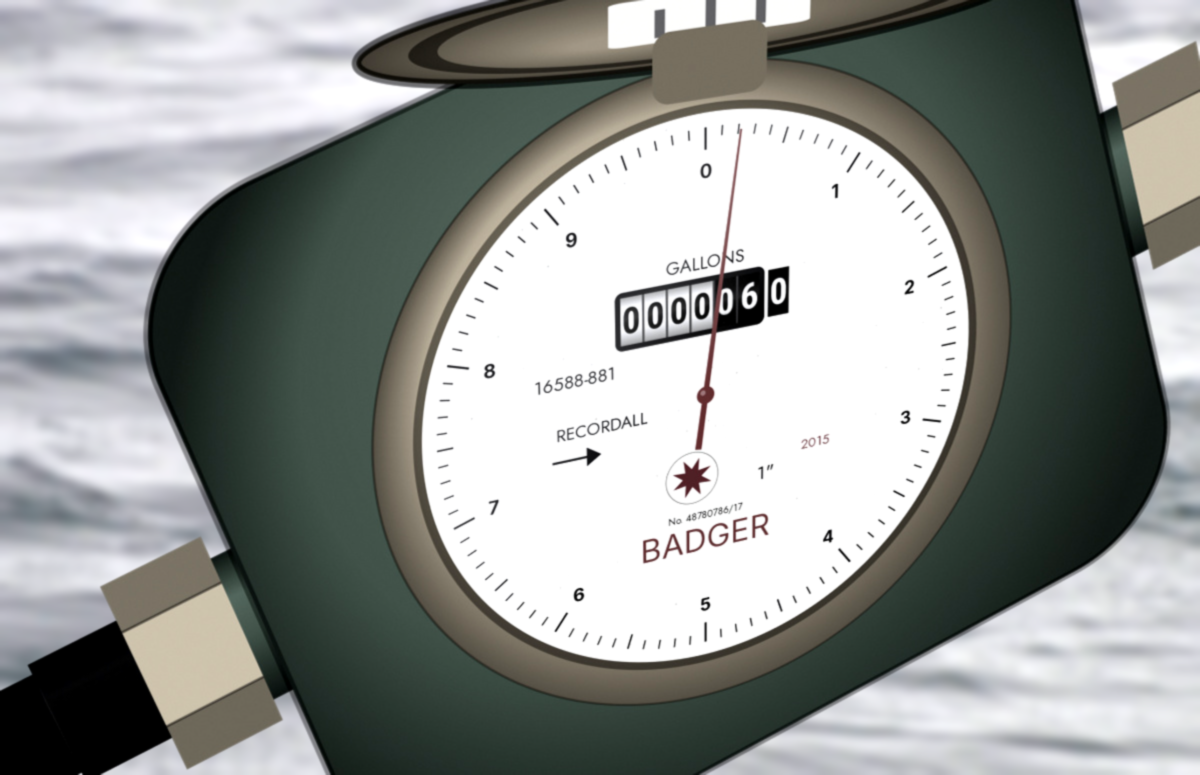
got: 60.2 gal
